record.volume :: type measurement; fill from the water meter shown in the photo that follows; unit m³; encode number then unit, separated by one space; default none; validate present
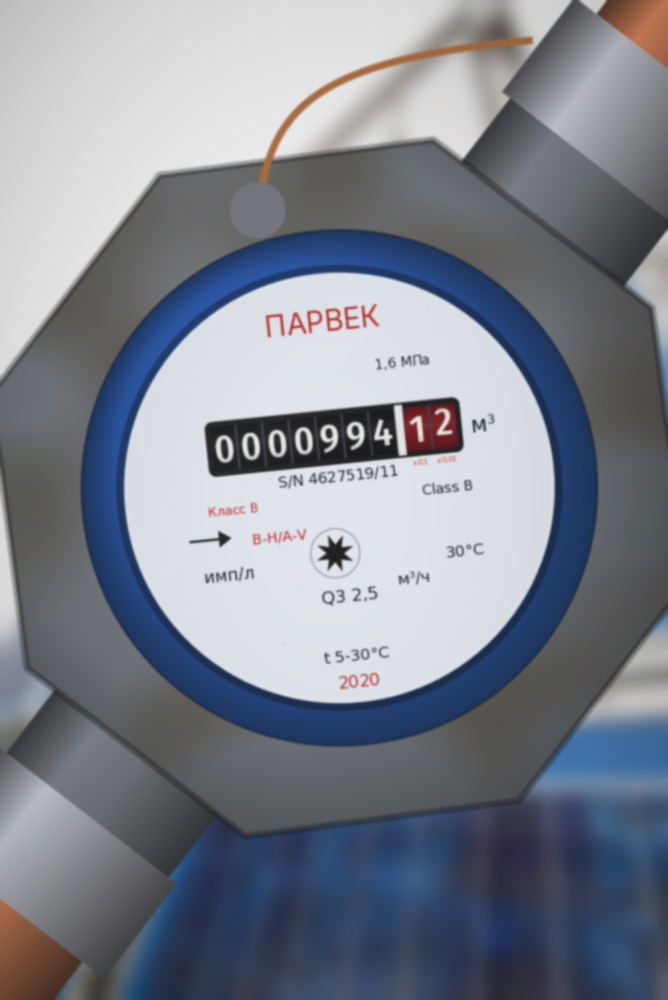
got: 994.12 m³
